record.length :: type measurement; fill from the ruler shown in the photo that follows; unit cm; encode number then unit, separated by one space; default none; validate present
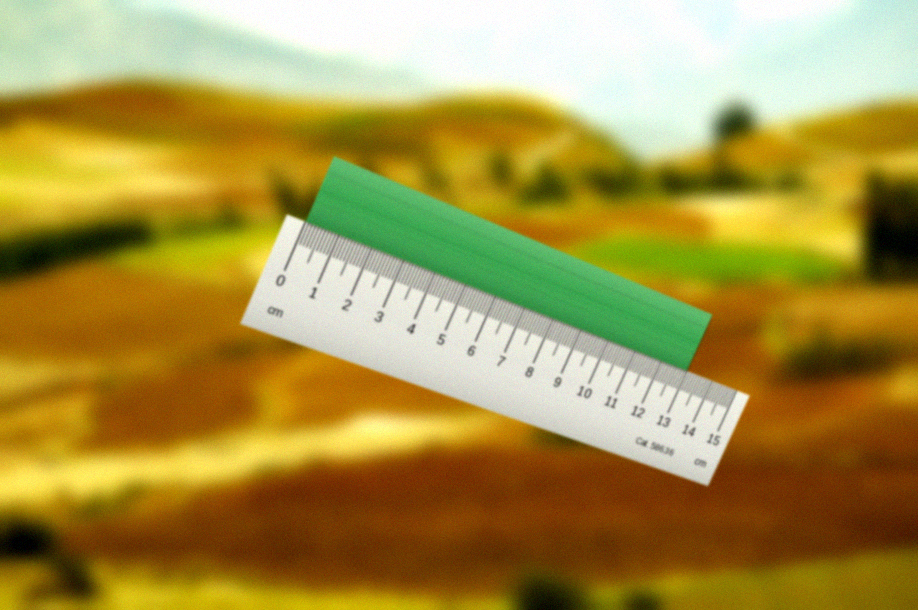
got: 13 cm
